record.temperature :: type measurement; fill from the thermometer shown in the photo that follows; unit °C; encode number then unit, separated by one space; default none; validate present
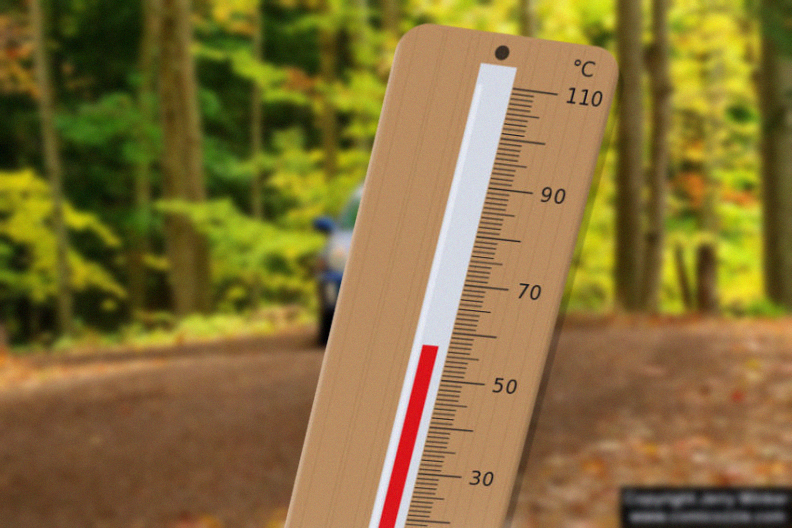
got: 57 °C
